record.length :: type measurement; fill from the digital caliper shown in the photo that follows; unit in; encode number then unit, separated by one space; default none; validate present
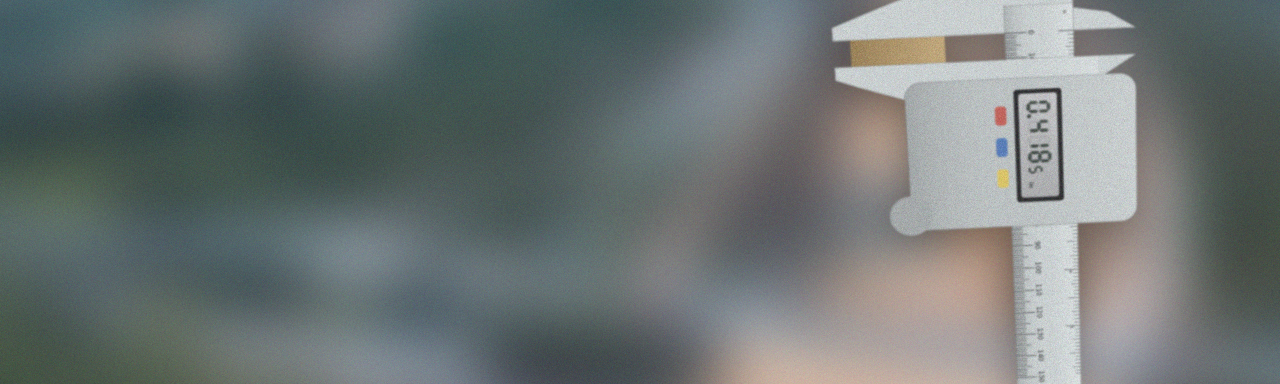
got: 0.4185 in
